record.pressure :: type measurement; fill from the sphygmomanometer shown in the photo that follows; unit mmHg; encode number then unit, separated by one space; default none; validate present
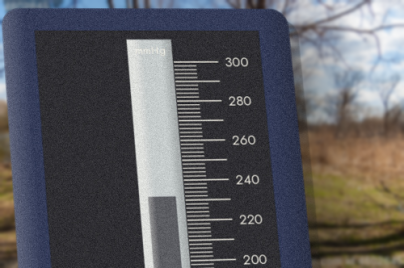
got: 232 mmHg
